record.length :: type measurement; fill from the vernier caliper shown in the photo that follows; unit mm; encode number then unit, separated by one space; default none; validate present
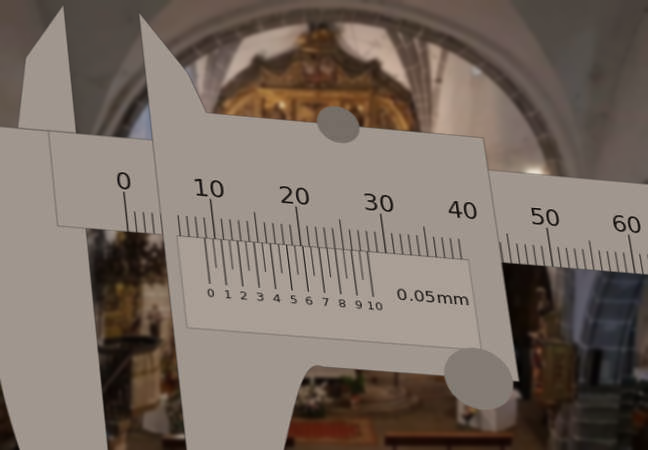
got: 8.8 mm
